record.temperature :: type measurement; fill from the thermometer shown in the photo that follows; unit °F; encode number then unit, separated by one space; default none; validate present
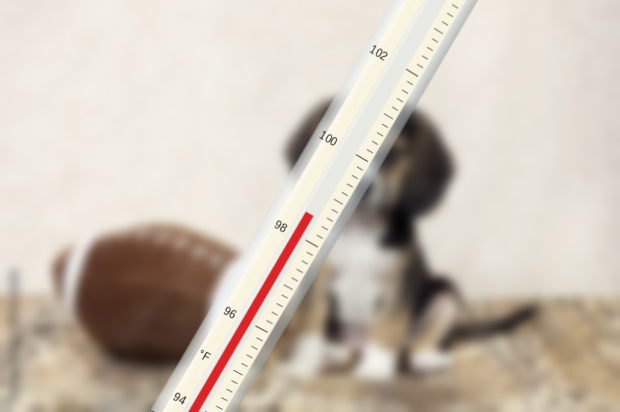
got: 98.5 °F
